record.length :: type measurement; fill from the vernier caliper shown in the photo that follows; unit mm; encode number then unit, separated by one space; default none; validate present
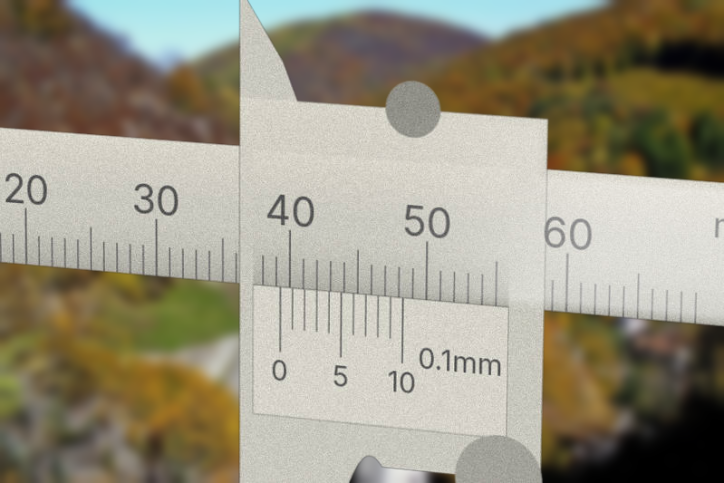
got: 39.3 mm
